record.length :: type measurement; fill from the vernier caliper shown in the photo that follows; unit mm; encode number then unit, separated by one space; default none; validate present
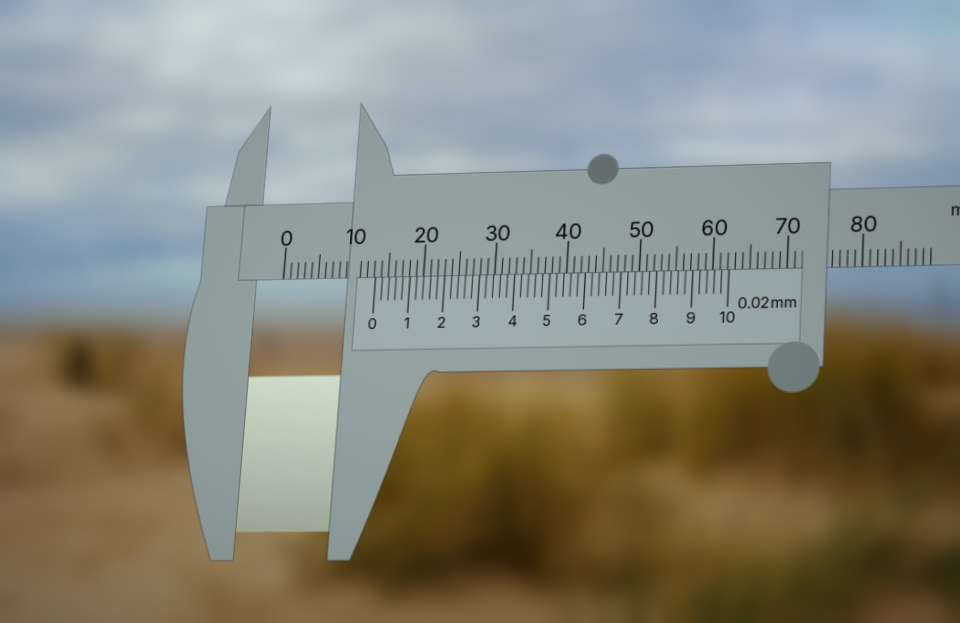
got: 13.2 mm
